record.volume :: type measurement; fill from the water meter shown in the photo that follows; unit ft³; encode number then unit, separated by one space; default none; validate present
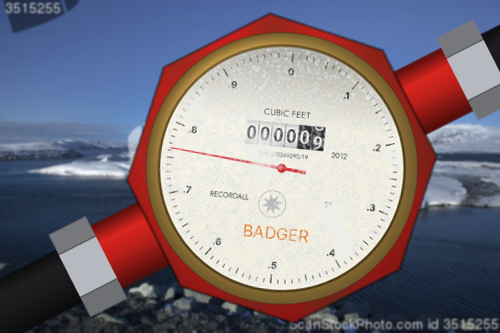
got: 8.76 ft³
